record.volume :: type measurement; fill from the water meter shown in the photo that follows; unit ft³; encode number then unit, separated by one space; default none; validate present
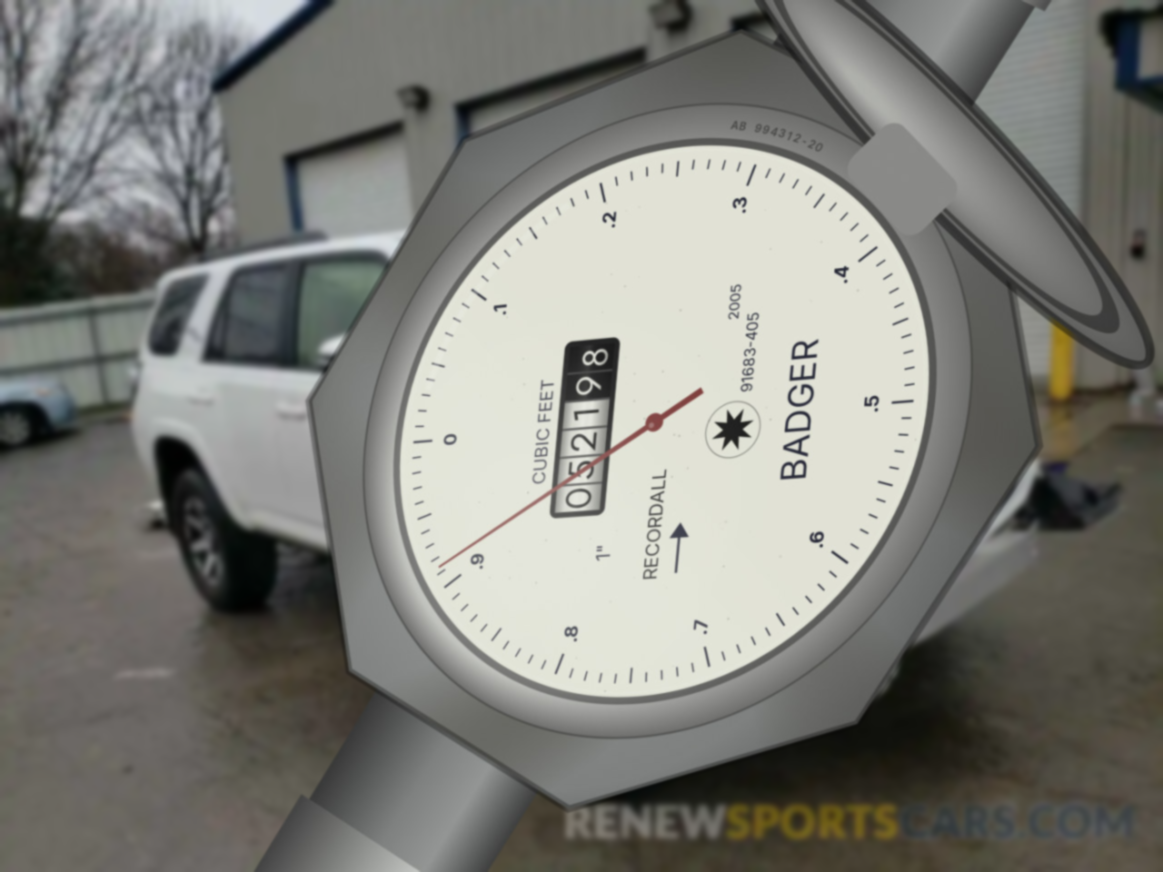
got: 52197.91 ft³
